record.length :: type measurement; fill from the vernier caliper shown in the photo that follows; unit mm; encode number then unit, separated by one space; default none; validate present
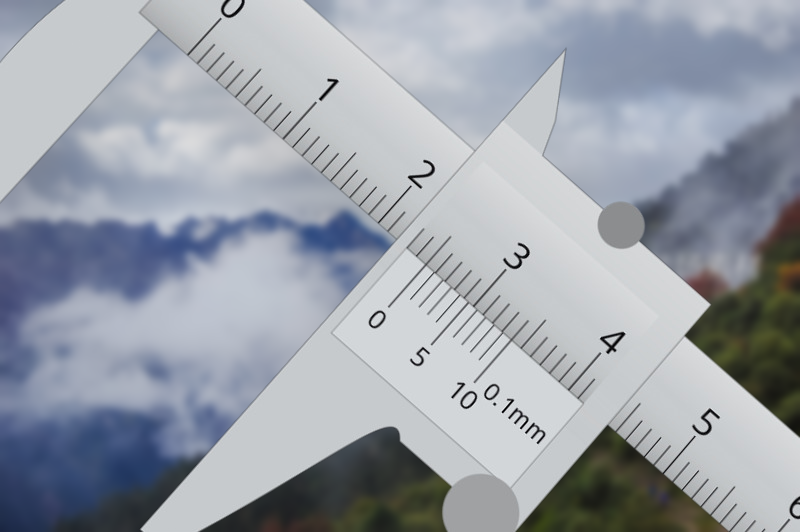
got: 25.0 mm
